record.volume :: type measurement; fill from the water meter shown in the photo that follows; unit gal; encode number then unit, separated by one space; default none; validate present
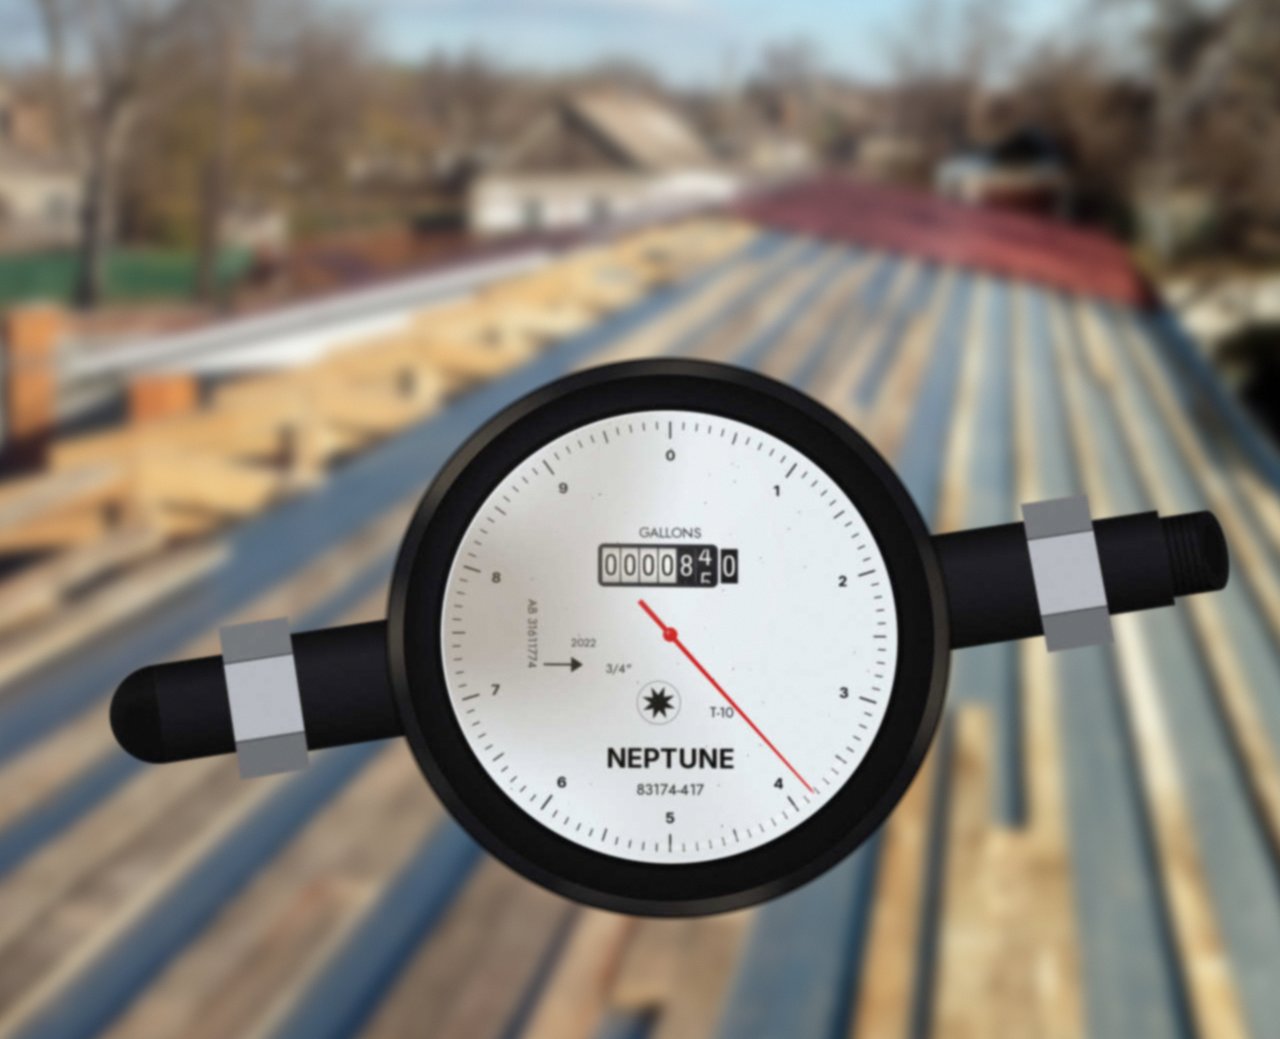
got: 843.8 gal
